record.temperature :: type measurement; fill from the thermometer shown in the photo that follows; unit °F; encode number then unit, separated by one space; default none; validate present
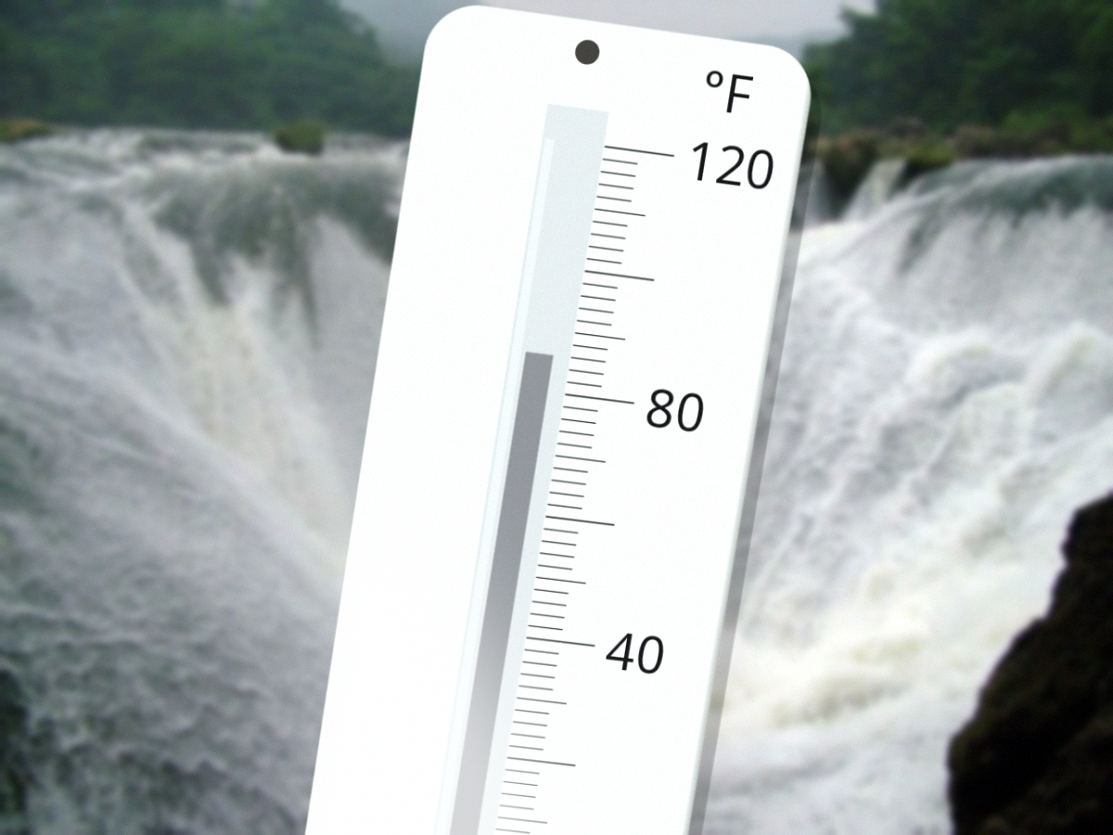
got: 86 °F
